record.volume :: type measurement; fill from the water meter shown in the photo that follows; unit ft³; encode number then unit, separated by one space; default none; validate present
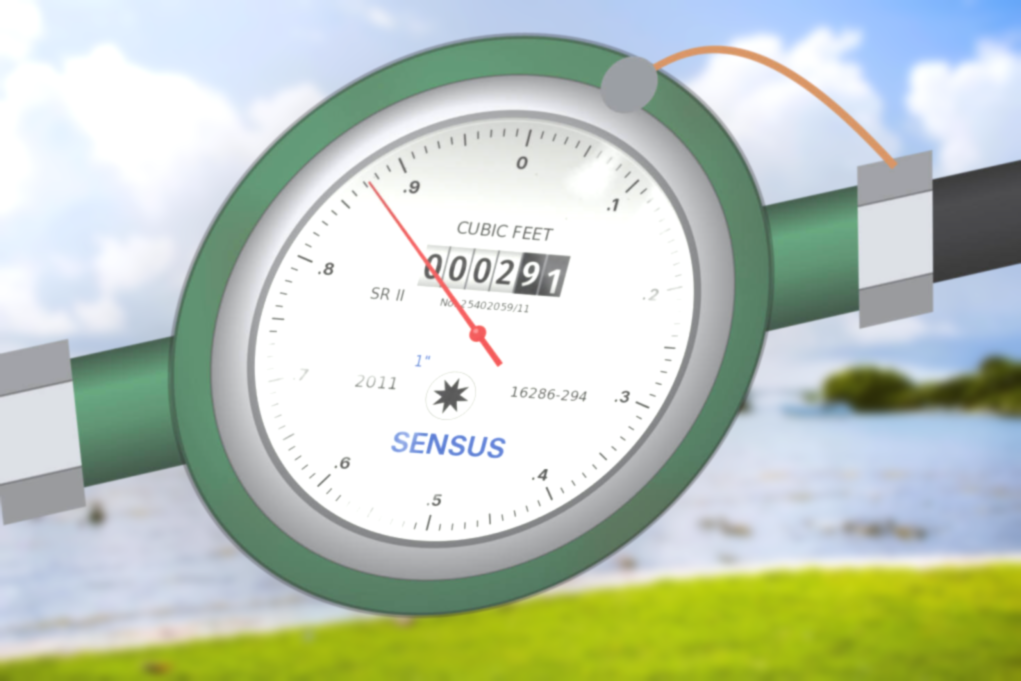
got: 290.87 ft³
